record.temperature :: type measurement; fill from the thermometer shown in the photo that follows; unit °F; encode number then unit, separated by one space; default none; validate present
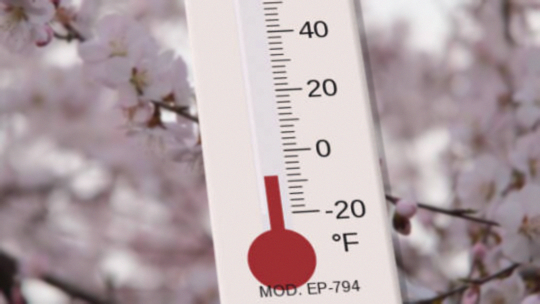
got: -8 °F
